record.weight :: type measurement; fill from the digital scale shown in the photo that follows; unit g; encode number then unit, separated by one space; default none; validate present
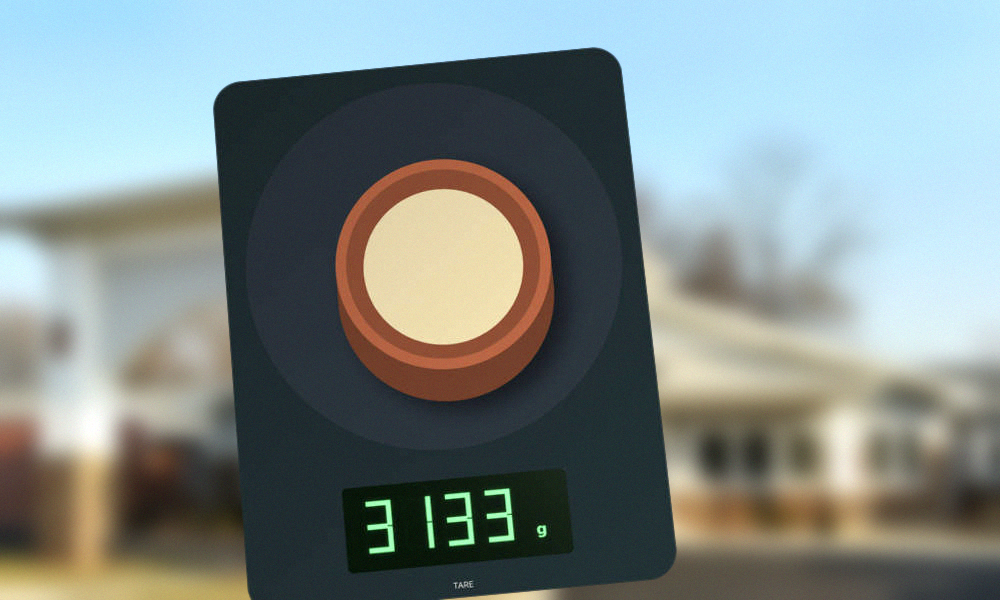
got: 3133 g
